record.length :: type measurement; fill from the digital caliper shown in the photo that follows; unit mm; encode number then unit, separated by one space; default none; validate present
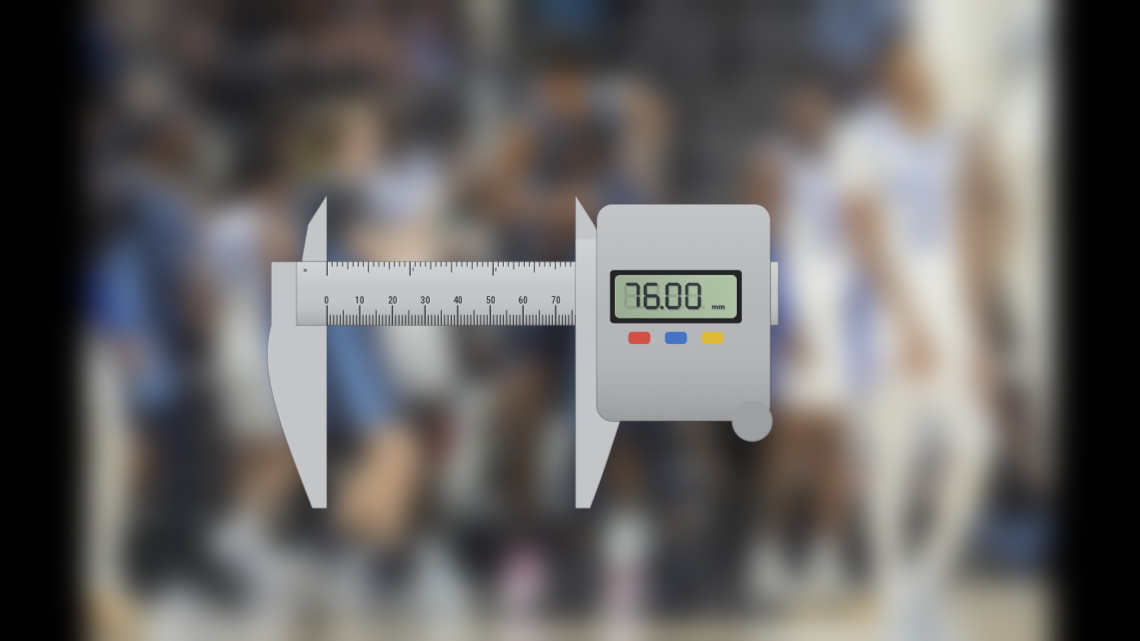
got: 76.00 mm
